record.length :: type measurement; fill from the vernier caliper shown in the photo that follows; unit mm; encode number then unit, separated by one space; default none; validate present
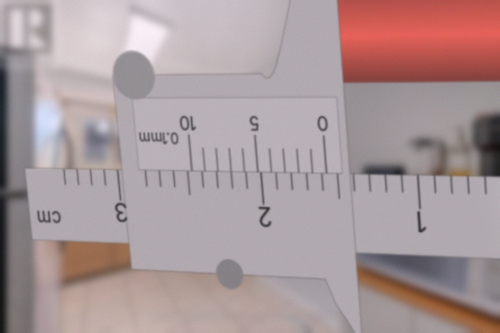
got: 15.7 mm
